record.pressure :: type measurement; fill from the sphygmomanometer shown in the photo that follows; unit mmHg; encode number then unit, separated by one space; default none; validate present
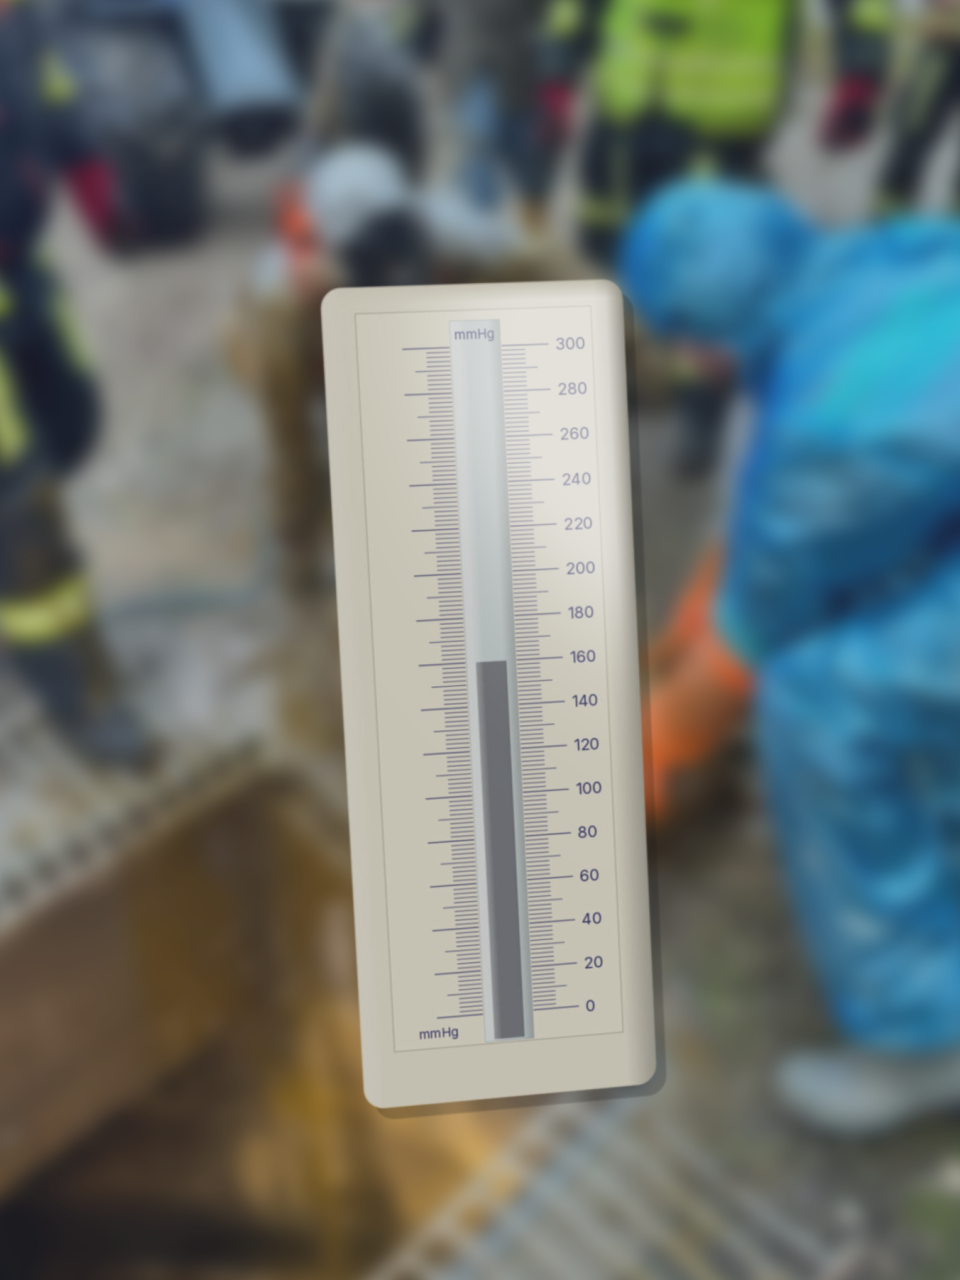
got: 160 mmHg
